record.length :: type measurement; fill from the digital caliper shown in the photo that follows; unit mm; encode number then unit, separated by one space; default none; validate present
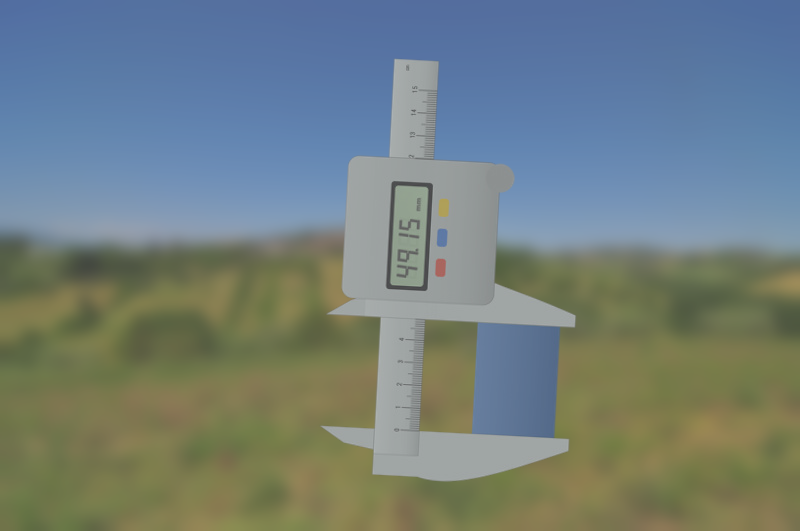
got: 49.15 mm
